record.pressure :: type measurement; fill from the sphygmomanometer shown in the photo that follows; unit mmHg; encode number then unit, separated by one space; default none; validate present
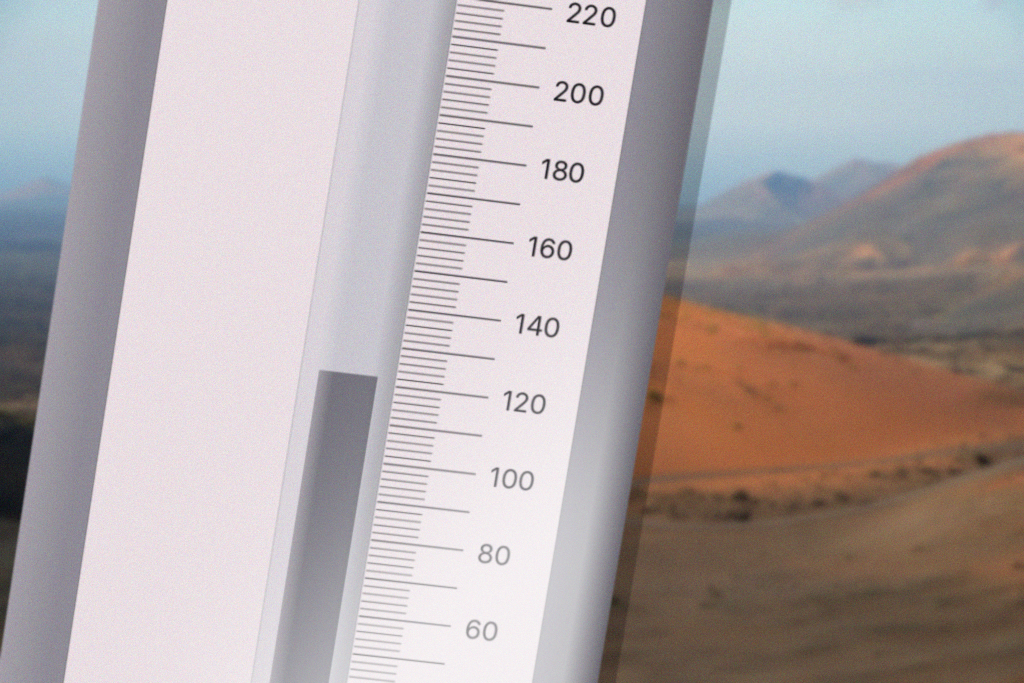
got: 122 mmHg
